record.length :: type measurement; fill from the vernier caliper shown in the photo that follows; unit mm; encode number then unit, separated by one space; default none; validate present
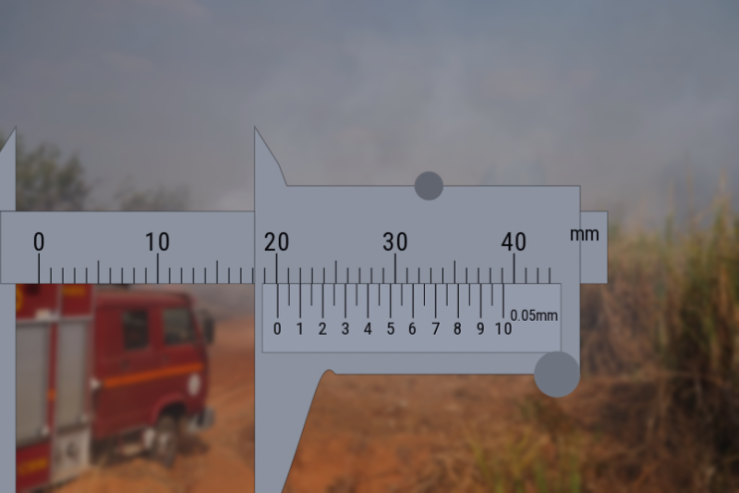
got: 20.1 mm
